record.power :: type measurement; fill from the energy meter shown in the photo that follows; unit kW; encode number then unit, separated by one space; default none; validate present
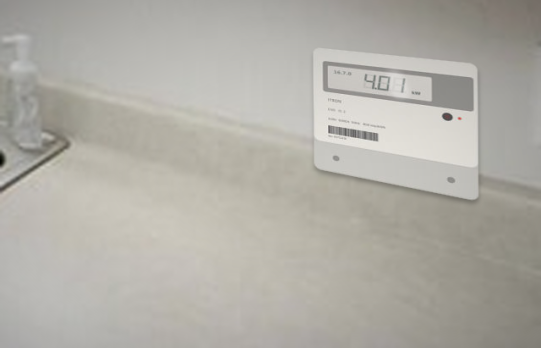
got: 4.01 kW
